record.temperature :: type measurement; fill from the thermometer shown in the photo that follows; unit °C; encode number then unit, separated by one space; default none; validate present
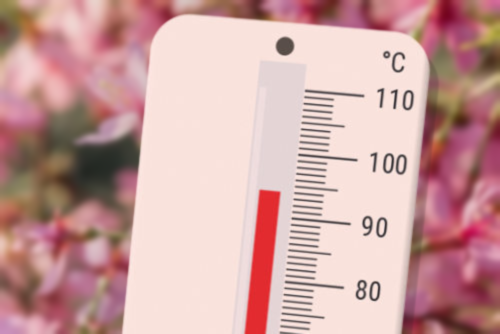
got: 94 °C
